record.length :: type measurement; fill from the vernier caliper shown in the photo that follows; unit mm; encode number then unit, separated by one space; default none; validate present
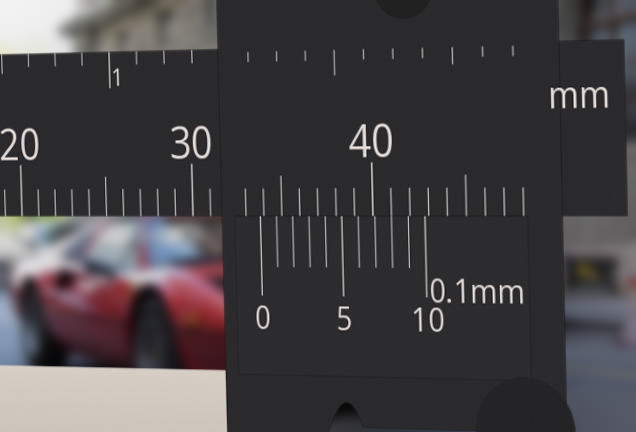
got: 33.8 mm
